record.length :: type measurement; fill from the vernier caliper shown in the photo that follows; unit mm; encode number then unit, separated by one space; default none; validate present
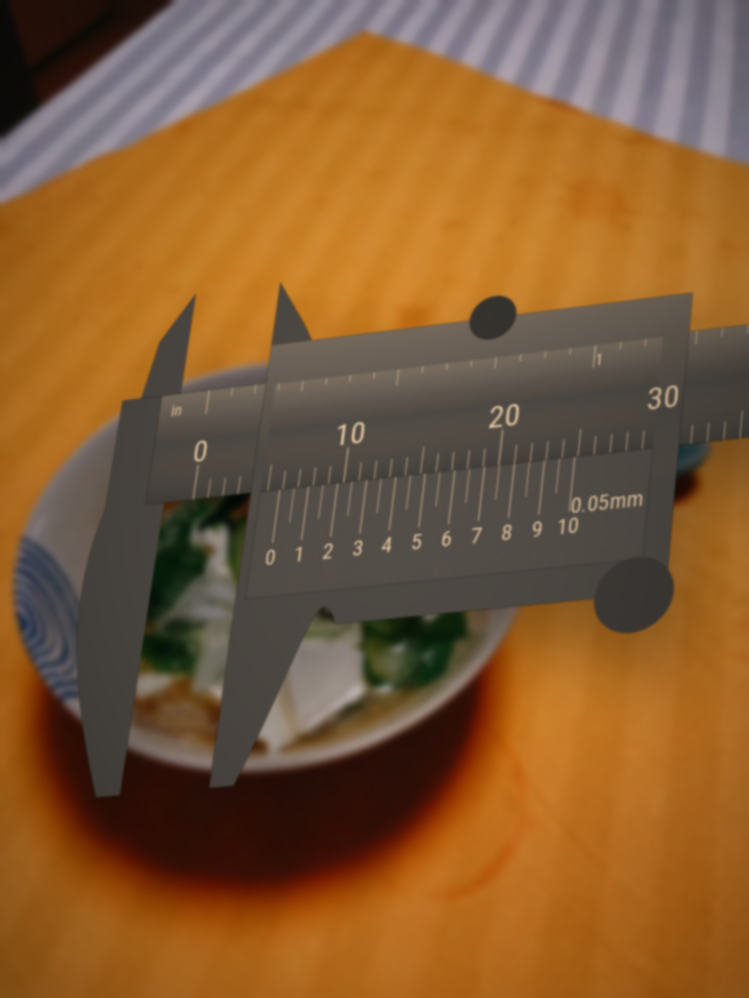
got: 5.8 mm
